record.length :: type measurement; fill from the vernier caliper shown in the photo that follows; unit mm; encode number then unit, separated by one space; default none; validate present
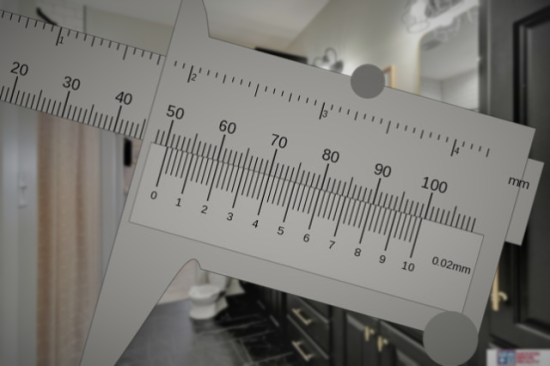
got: 50.4 mm
